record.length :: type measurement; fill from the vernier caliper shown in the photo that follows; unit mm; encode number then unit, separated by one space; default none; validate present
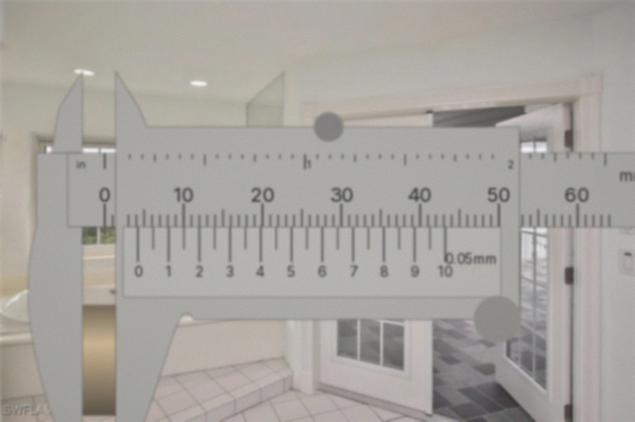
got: 4.2 mm
